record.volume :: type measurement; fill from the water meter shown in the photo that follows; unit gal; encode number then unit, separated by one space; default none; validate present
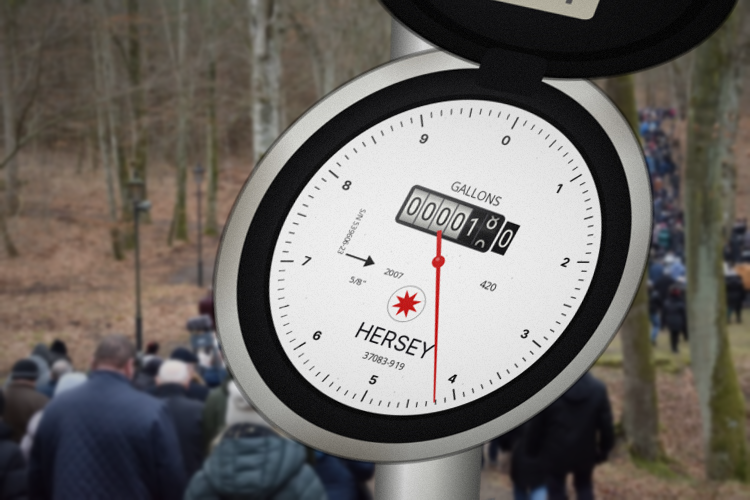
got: 184.2 gal
